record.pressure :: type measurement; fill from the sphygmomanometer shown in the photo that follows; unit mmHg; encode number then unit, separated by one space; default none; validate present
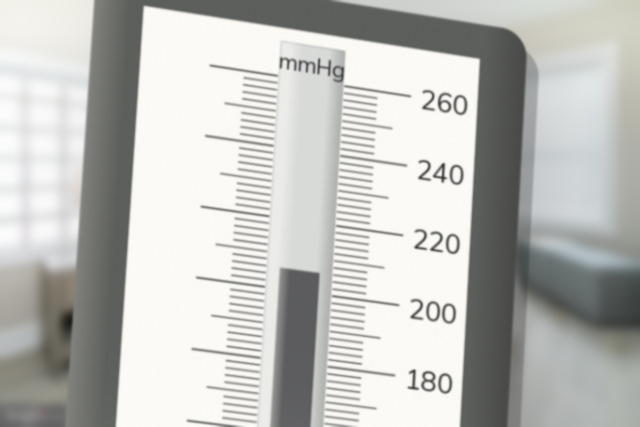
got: 206 mmHg
